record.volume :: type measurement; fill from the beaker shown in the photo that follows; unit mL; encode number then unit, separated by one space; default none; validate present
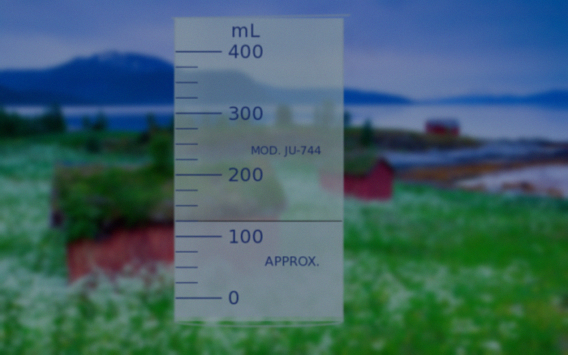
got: 125 mL
